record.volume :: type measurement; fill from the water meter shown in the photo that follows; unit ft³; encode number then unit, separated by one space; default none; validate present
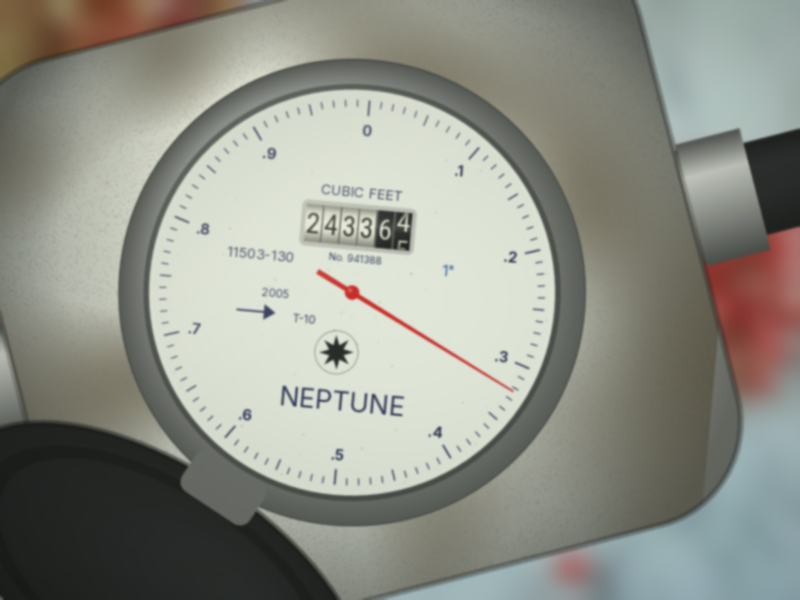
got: 243364.32 ft³
